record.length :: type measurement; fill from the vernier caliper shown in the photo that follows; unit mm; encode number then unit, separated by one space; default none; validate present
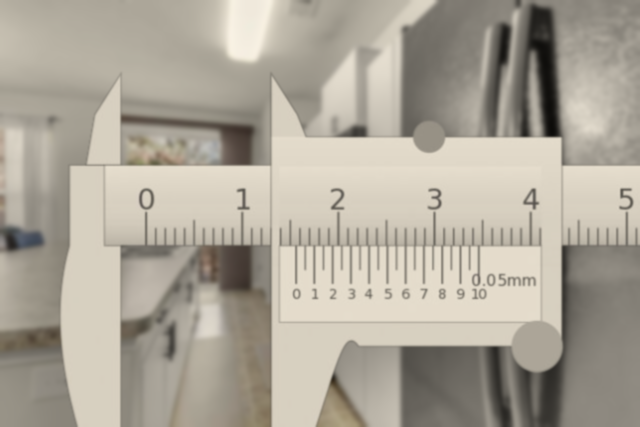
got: 15.6 mm
